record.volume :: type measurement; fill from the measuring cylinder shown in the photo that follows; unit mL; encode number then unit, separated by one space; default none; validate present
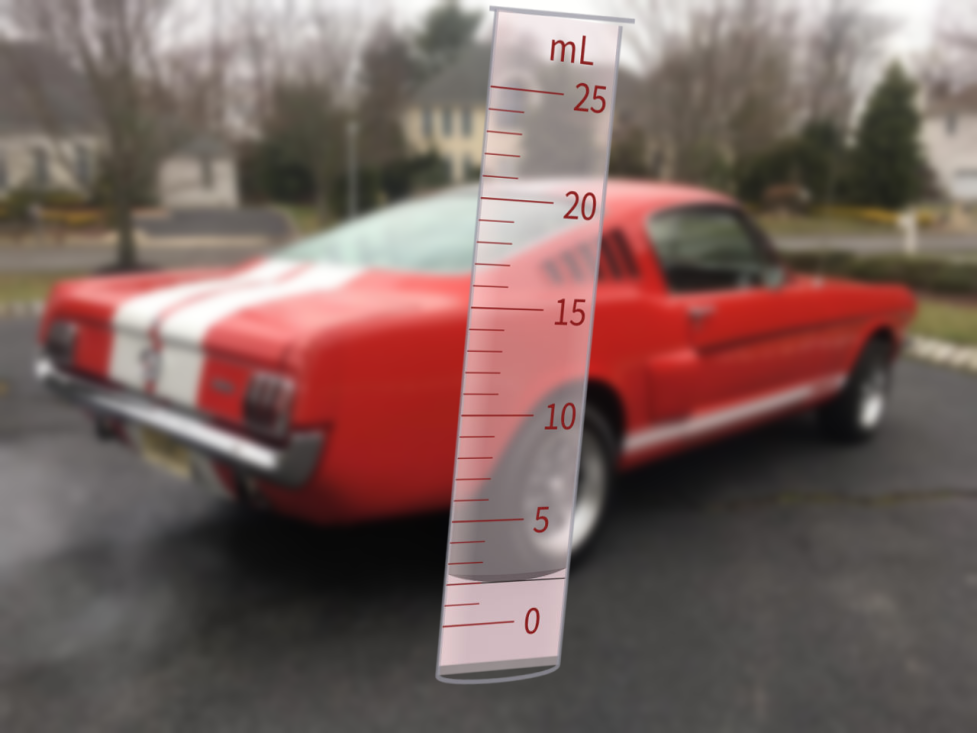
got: 2 mL
